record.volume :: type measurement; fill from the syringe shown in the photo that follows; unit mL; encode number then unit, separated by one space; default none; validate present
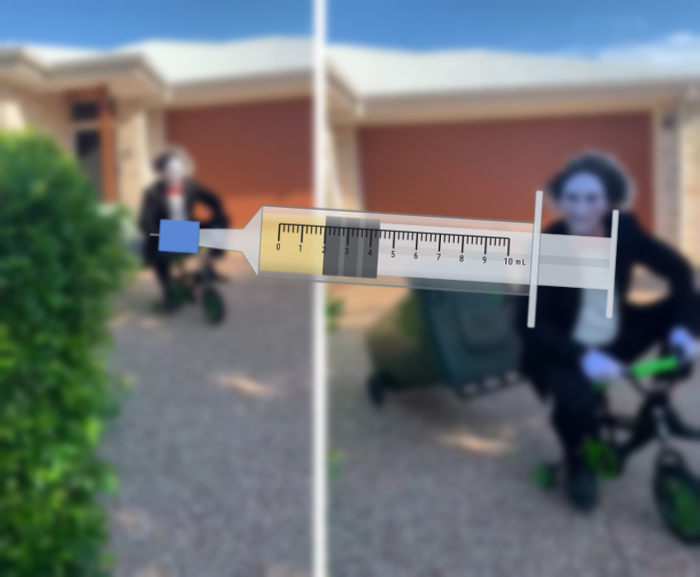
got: 2 mL
